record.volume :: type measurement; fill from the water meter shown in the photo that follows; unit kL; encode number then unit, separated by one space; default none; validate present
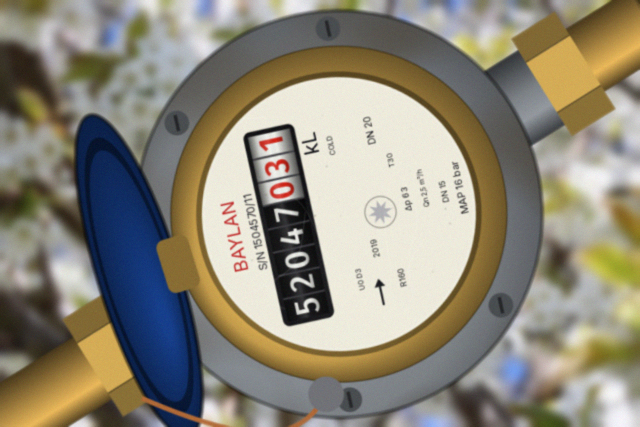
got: 52047.031 kL
